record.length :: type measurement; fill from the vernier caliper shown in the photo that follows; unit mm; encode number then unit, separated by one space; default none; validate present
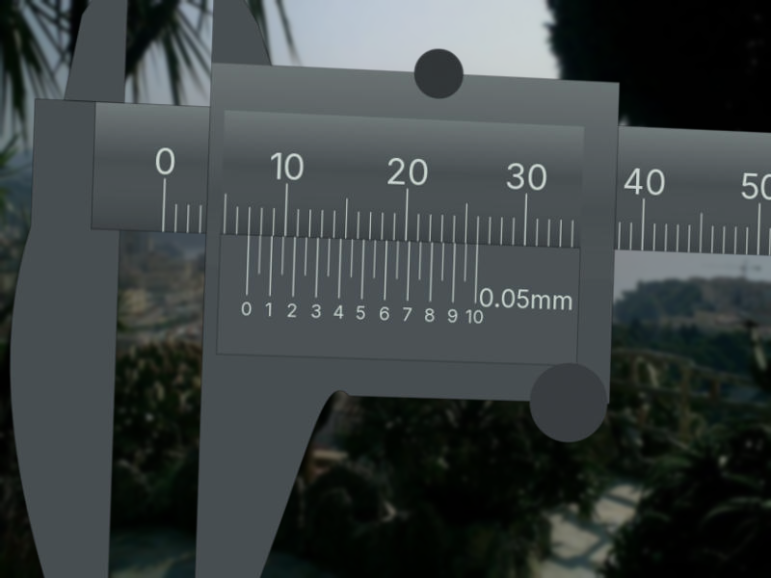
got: 7.0 mm
